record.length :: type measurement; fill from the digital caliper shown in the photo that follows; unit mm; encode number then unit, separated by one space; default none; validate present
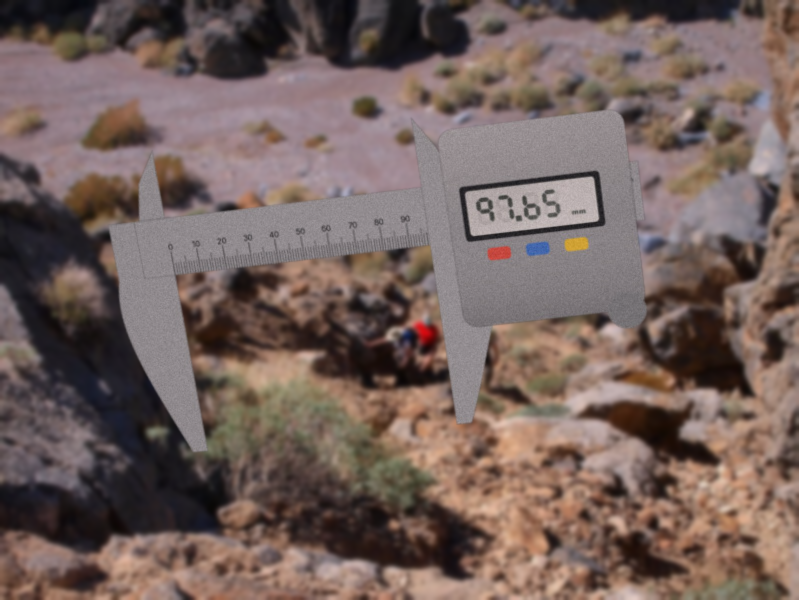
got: 97.65 mm
